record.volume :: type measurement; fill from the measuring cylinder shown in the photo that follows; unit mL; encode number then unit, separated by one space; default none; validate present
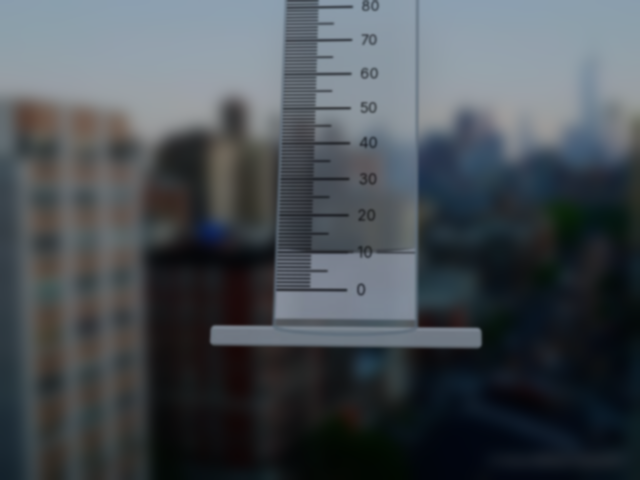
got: 10 mL
